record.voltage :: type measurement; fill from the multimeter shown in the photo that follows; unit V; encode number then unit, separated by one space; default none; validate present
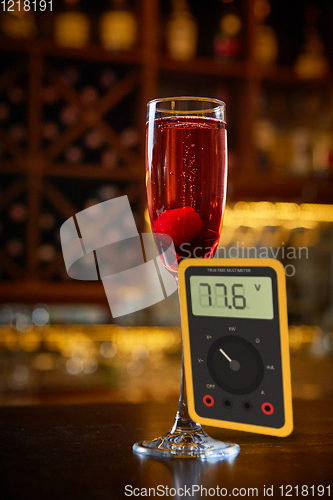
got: 77.6 V
